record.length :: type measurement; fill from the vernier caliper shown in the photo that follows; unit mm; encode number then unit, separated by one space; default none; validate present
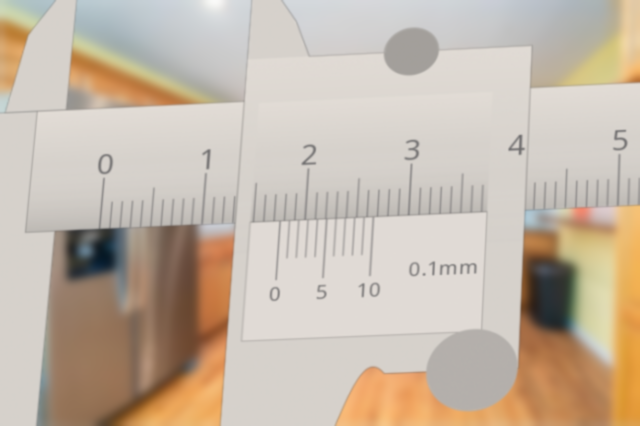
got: 17.6 mm
